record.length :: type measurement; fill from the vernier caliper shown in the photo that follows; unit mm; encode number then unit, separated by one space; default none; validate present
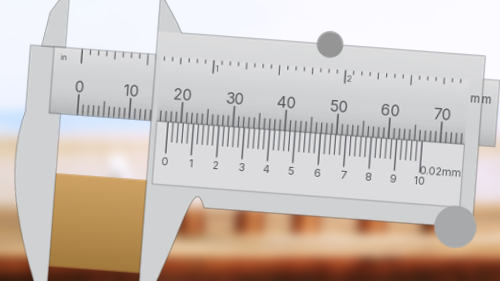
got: 17.5 mm
